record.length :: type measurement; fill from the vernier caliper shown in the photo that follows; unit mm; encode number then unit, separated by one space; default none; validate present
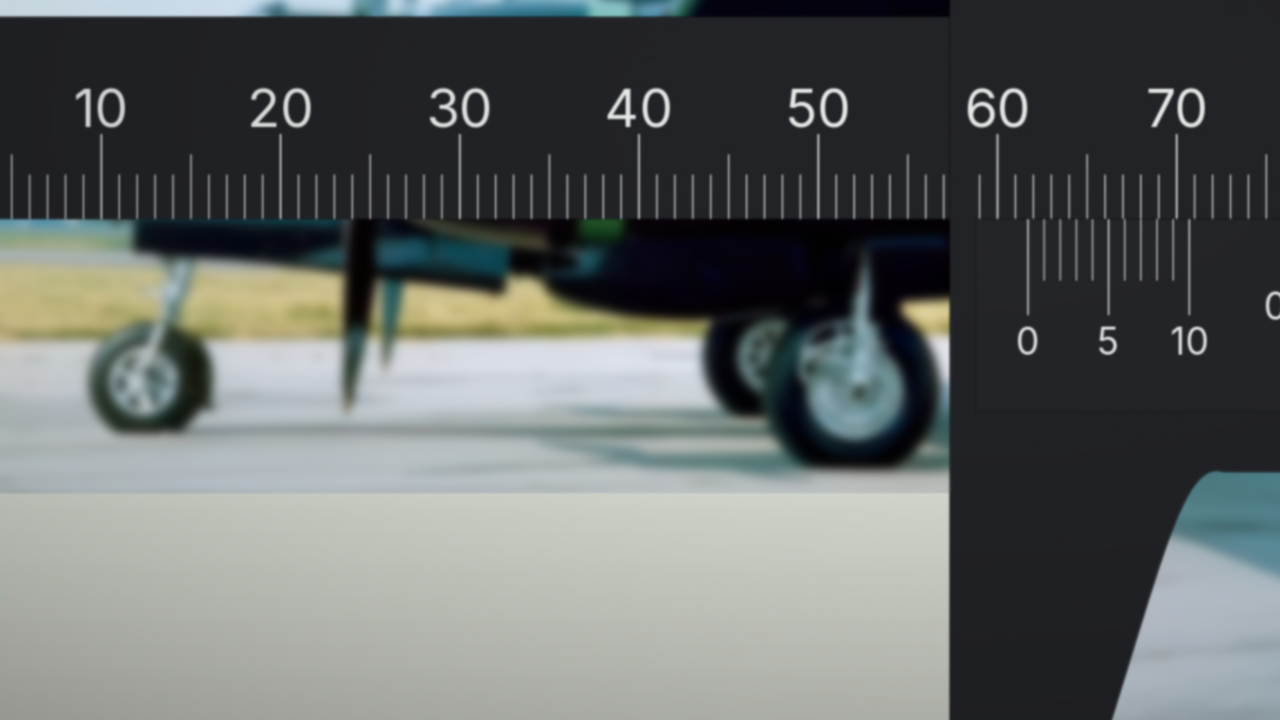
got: 61.7 mm
